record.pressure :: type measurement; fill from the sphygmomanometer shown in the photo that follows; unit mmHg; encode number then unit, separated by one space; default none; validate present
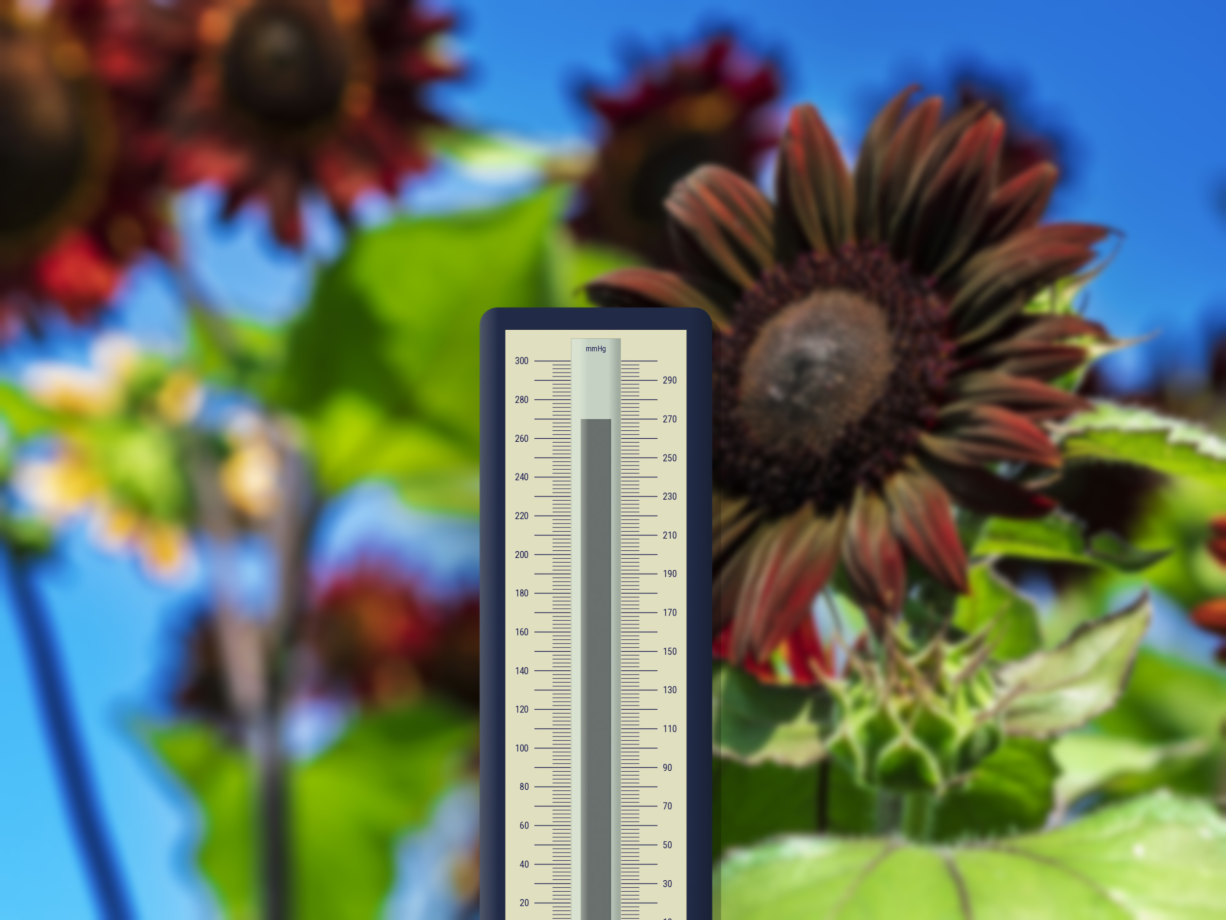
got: 270 mmHg
